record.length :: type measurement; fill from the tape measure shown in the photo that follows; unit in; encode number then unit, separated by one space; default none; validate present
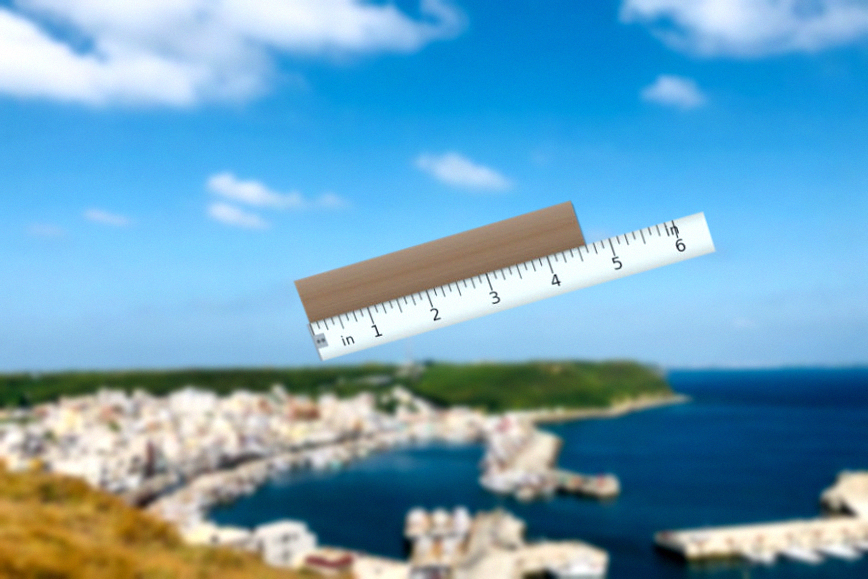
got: 4.625 in
